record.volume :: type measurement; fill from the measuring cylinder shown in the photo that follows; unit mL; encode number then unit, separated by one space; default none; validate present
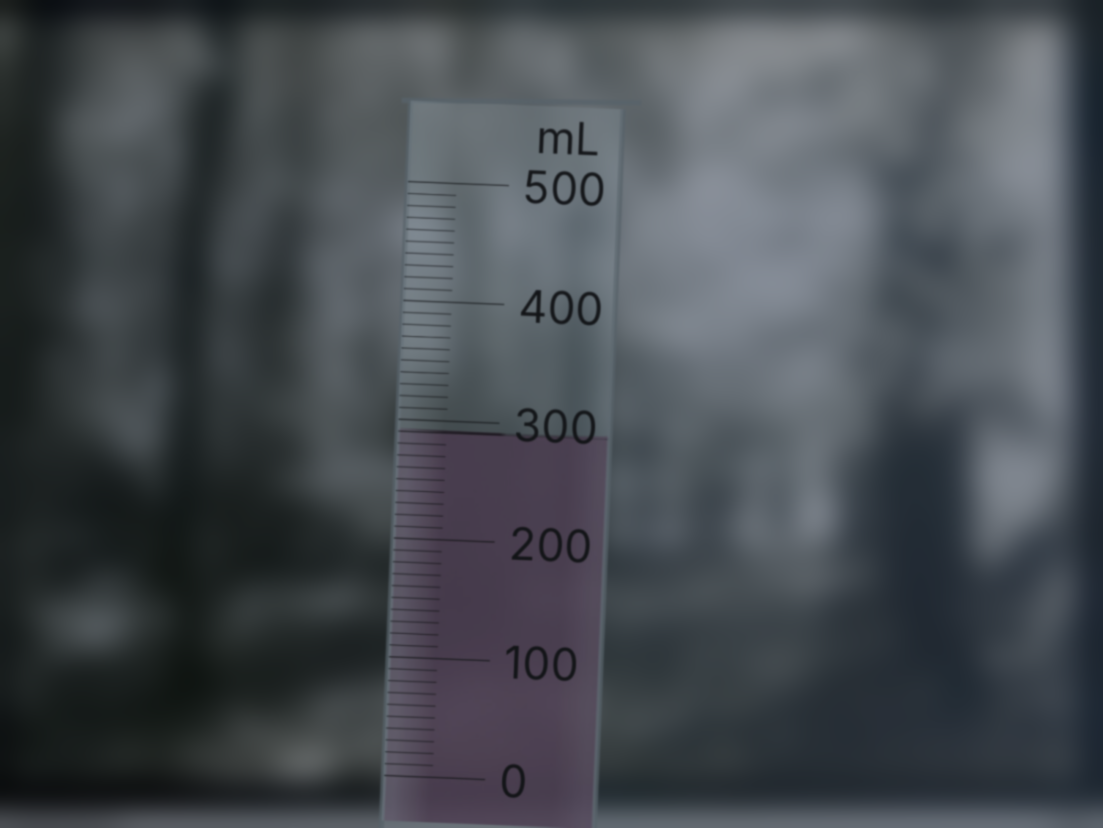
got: 290 mL
